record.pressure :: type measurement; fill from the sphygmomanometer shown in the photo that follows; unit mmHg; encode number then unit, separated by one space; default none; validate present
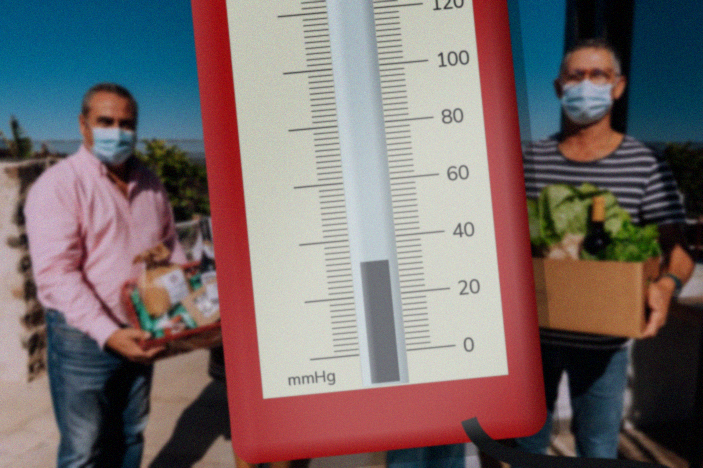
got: 32 mmHg
